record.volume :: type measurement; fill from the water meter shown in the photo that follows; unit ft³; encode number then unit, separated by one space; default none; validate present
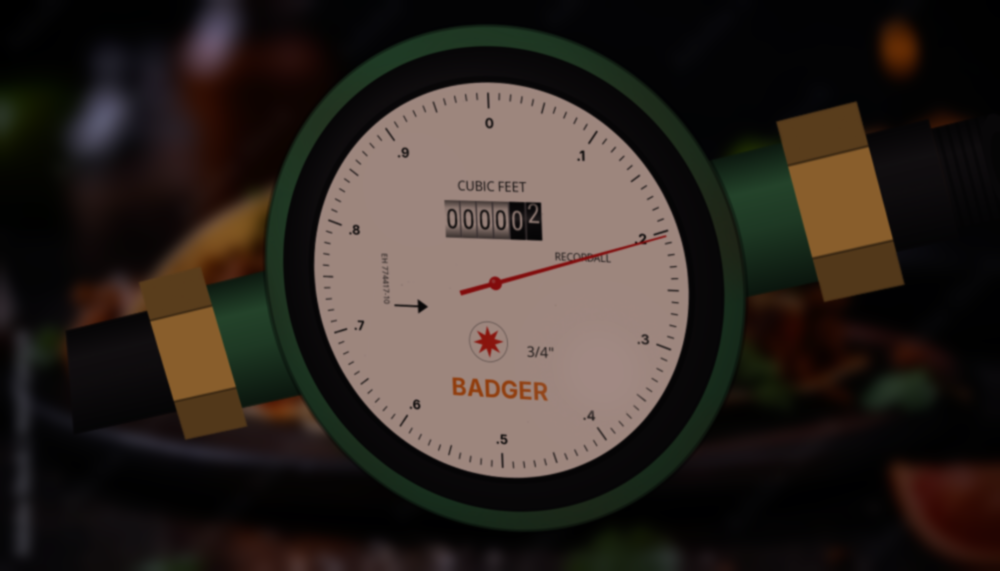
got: 2.20 ft³
